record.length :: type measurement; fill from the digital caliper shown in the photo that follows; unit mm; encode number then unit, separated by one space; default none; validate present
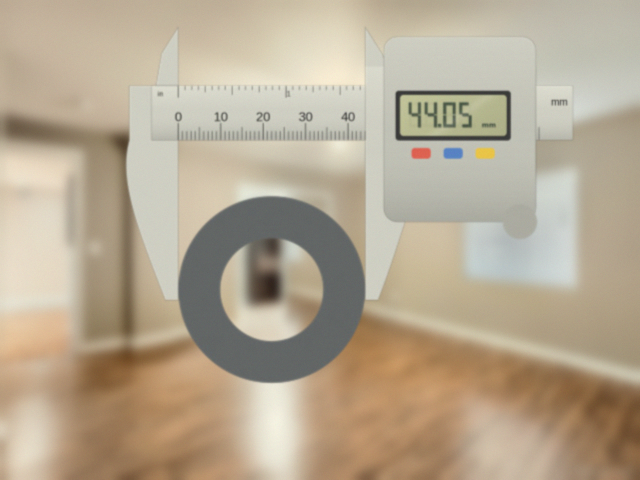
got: 44.05 mm
